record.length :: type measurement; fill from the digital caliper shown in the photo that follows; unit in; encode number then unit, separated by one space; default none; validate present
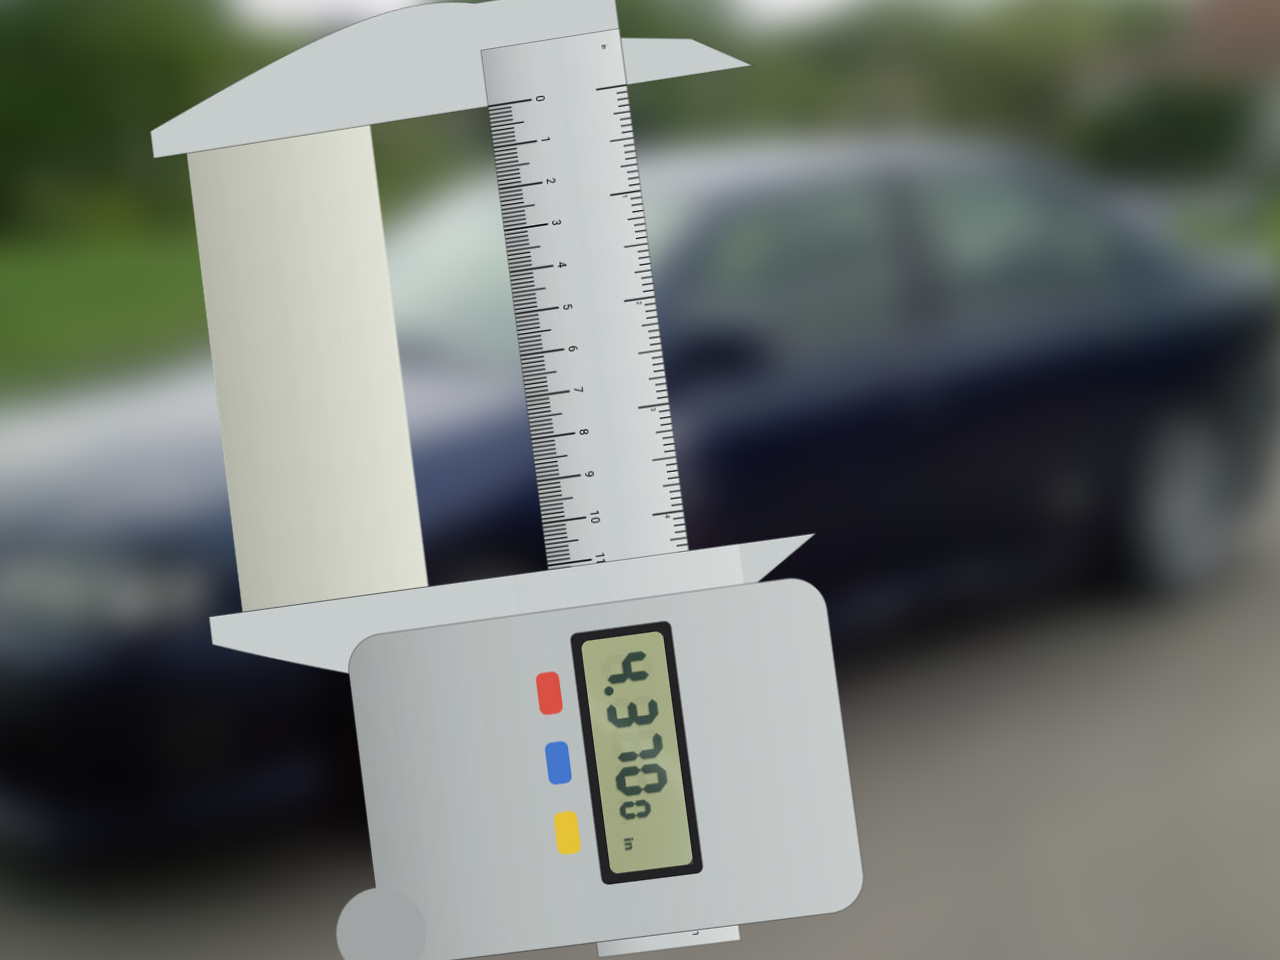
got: 4.3700 in
